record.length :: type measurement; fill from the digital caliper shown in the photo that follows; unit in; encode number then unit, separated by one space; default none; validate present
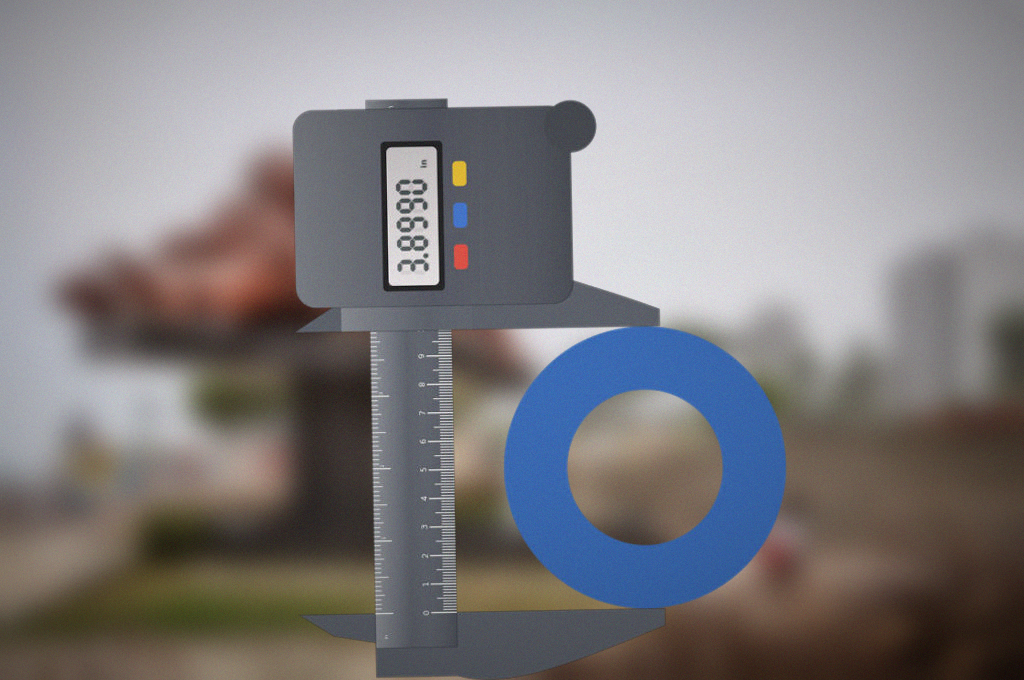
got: 3.8990 in
